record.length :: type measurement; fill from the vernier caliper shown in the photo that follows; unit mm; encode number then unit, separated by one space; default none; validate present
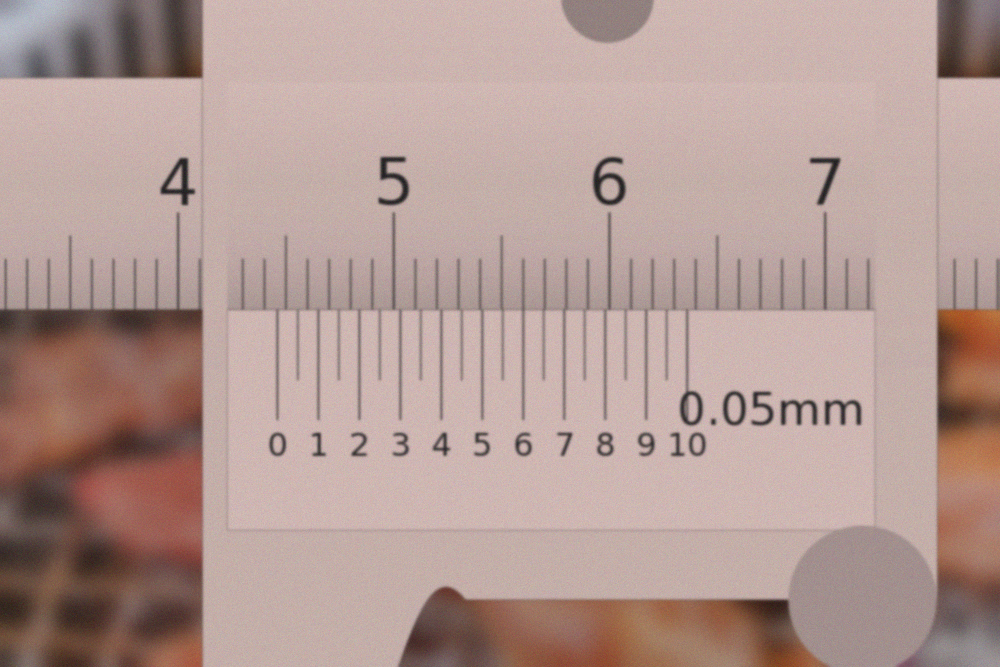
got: 44.6 mm
